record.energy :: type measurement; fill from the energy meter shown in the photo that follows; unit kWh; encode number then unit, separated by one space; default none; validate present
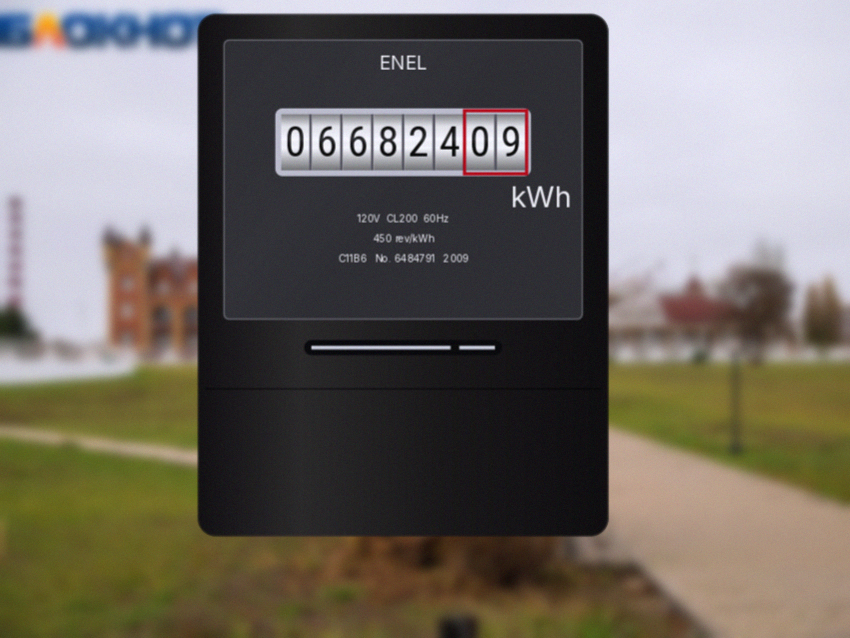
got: 66824.09 kWh
